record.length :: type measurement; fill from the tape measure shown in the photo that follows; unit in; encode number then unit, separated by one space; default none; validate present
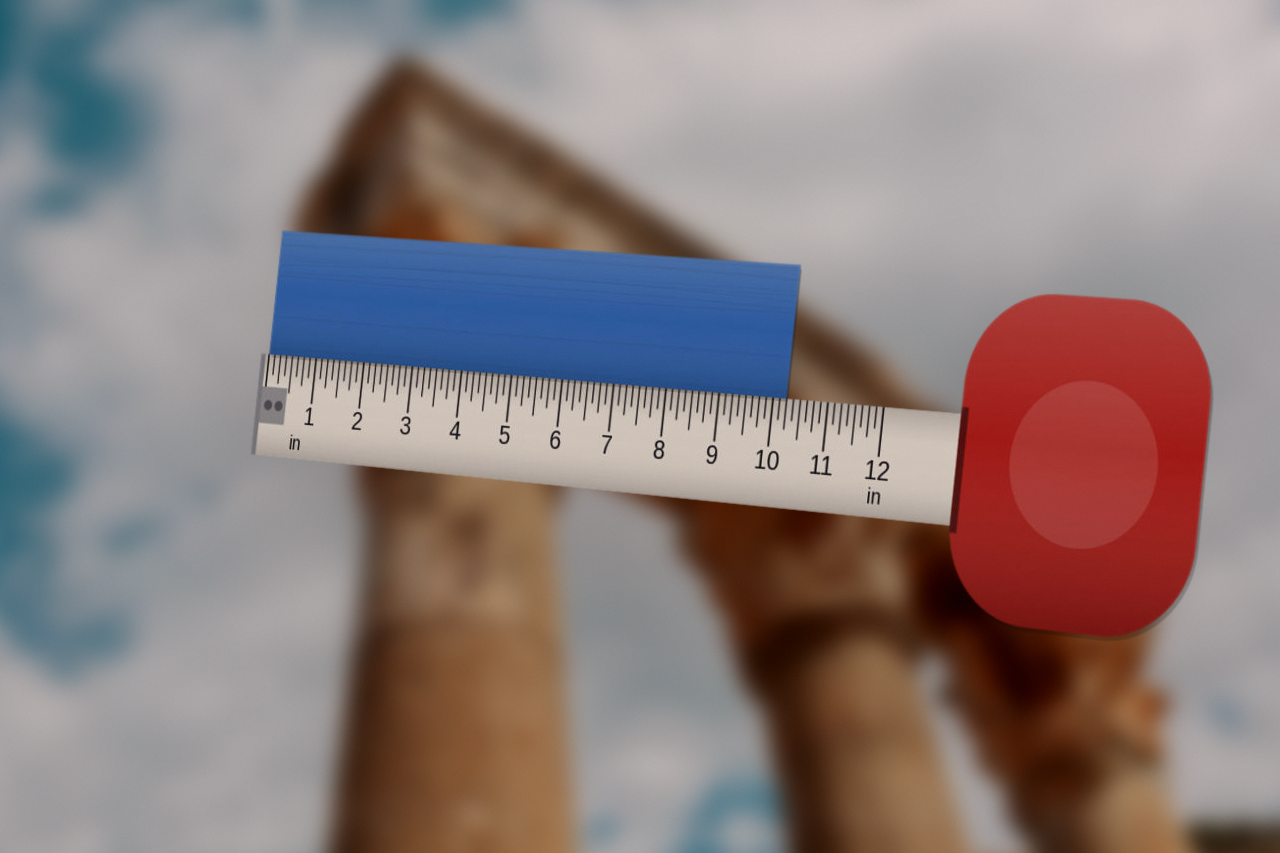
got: 10.25 in
